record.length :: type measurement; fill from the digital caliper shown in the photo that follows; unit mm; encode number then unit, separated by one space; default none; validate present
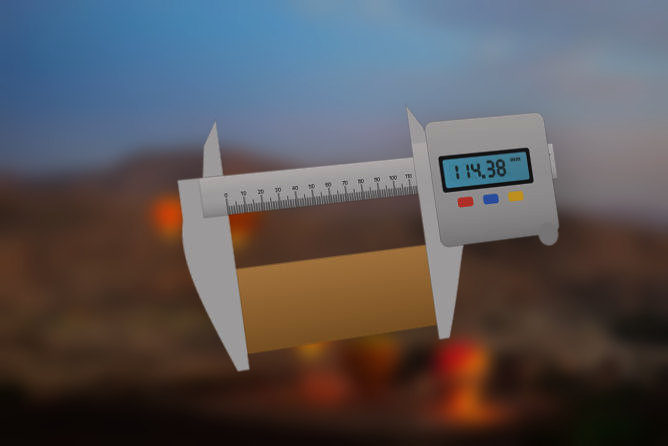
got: 114.38 mm
